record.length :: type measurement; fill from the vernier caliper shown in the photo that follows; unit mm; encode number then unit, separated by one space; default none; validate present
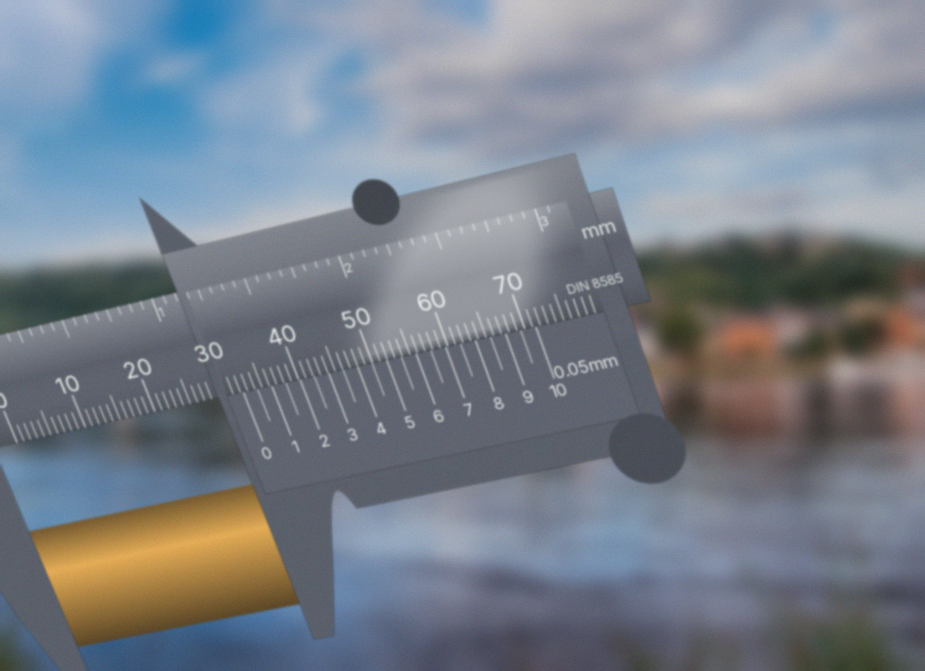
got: 32.4 mm
